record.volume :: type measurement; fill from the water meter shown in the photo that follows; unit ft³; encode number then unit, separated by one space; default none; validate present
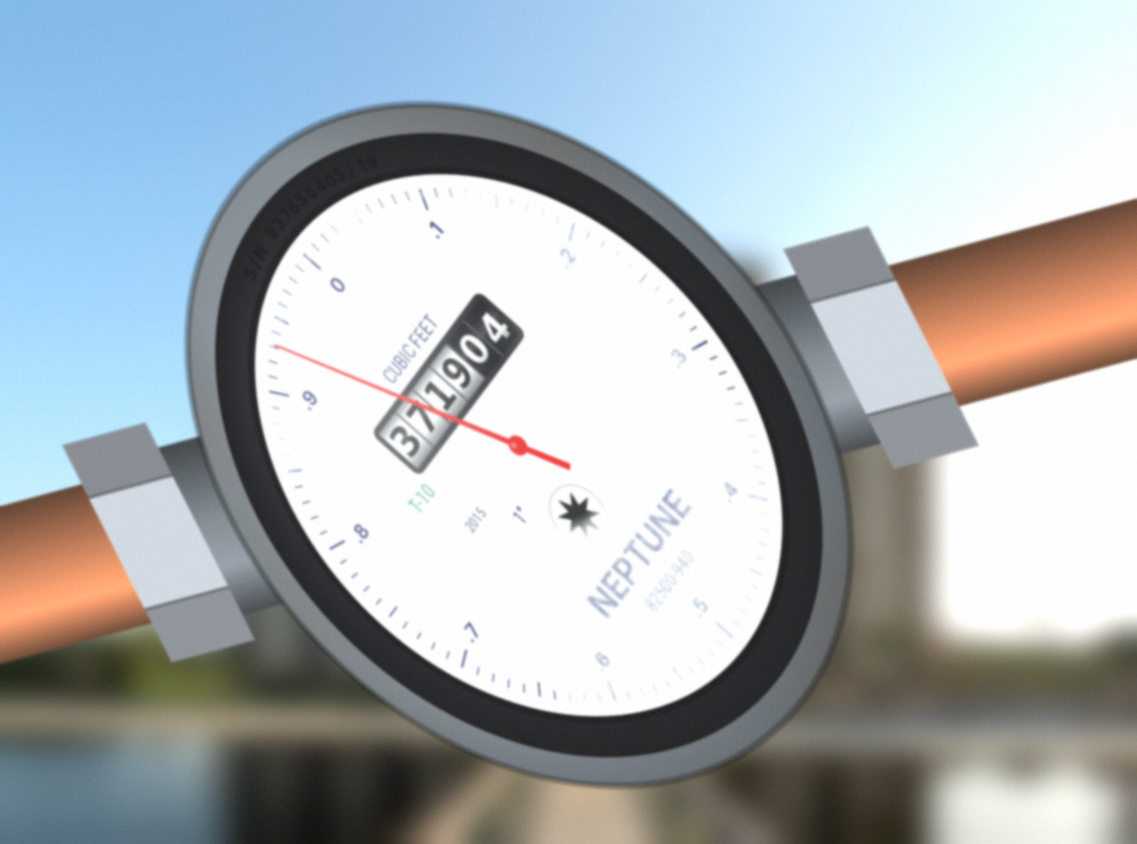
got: 371903.93 ft³
